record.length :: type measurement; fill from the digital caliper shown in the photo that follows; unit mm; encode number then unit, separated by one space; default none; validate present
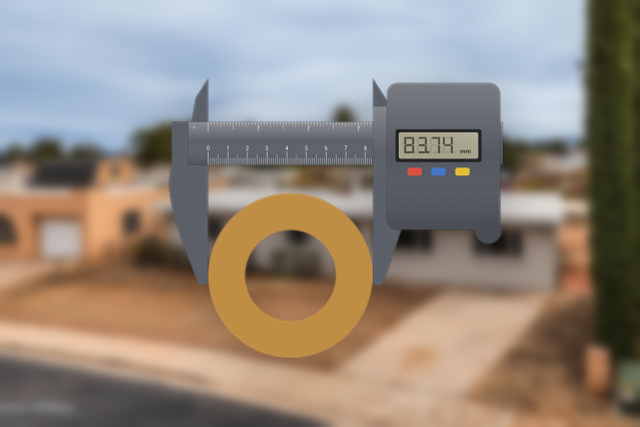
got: 83.74 mm
